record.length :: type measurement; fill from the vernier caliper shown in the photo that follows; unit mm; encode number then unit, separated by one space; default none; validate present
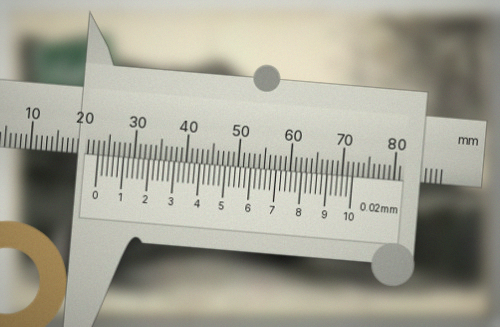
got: 23.0 mm
